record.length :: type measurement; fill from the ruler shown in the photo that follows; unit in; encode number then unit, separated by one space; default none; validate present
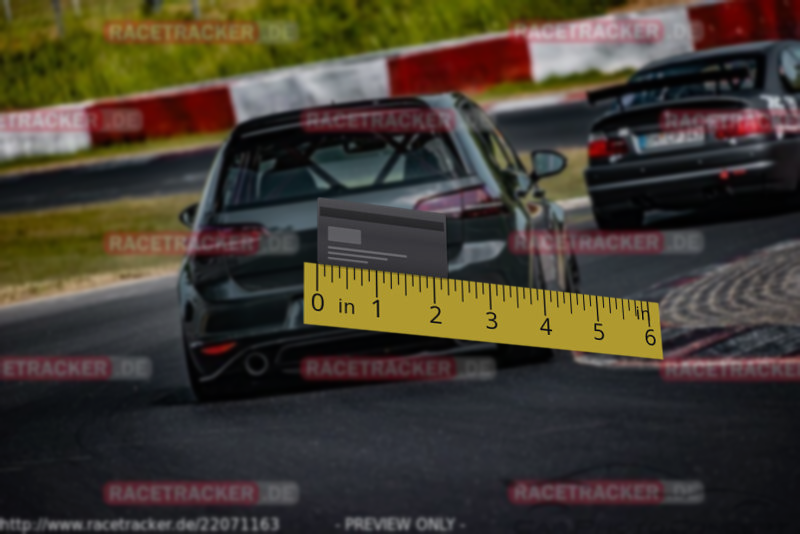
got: 2.25 in
